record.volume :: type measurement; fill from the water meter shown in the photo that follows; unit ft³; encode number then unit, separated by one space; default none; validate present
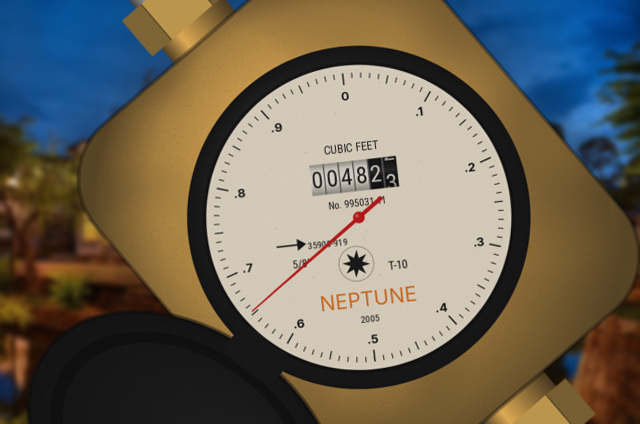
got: 4822.65 ft³
